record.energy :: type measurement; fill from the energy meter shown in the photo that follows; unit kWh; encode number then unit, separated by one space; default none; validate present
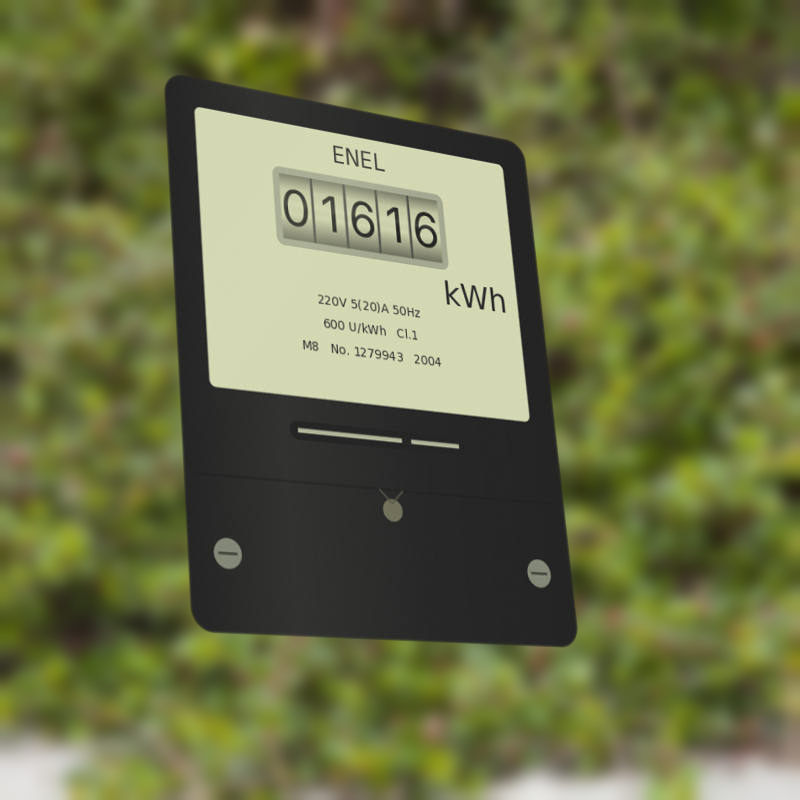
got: 1616 kWh
